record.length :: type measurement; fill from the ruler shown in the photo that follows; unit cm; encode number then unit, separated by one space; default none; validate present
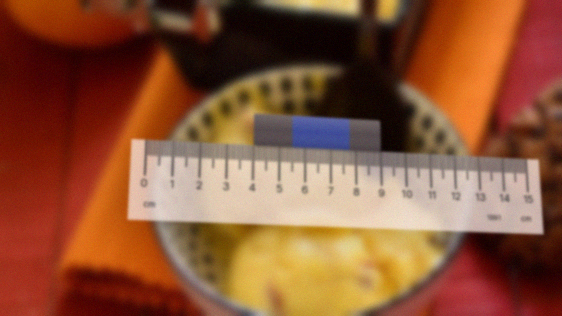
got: 5 cm
